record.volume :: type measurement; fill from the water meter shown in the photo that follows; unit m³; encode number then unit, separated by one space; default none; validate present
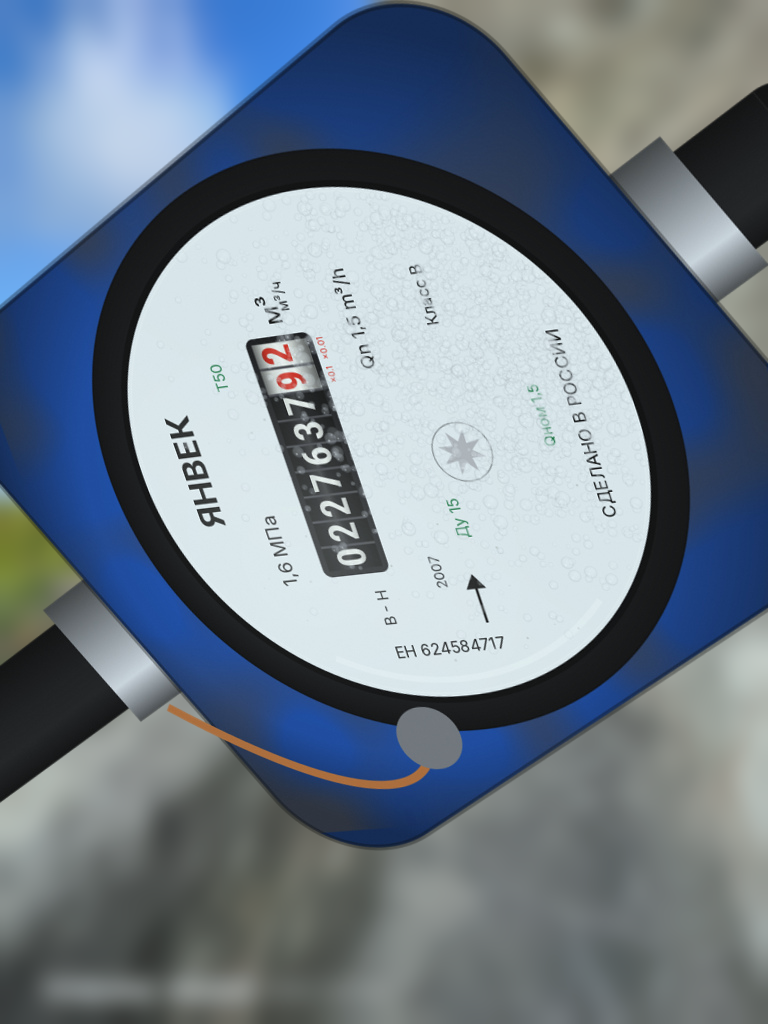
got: 227637.92 m³
